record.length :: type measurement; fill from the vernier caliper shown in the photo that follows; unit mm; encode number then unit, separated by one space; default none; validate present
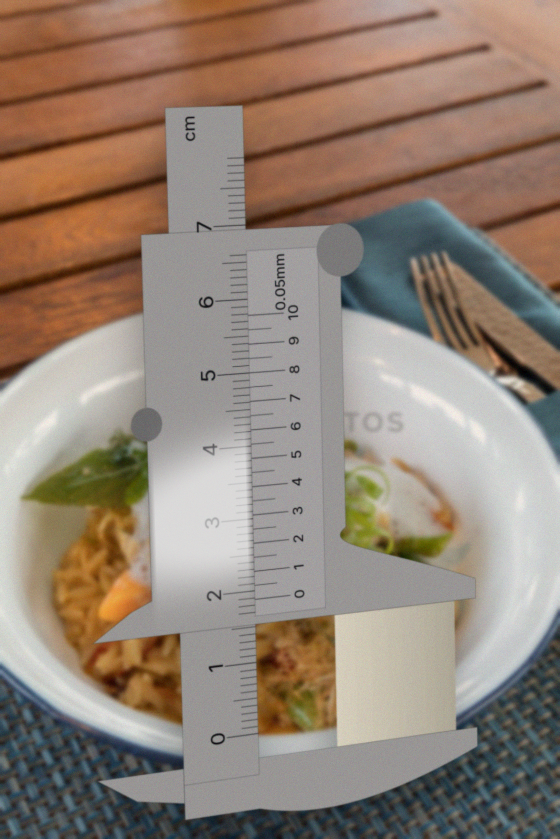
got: 18.8 mm
